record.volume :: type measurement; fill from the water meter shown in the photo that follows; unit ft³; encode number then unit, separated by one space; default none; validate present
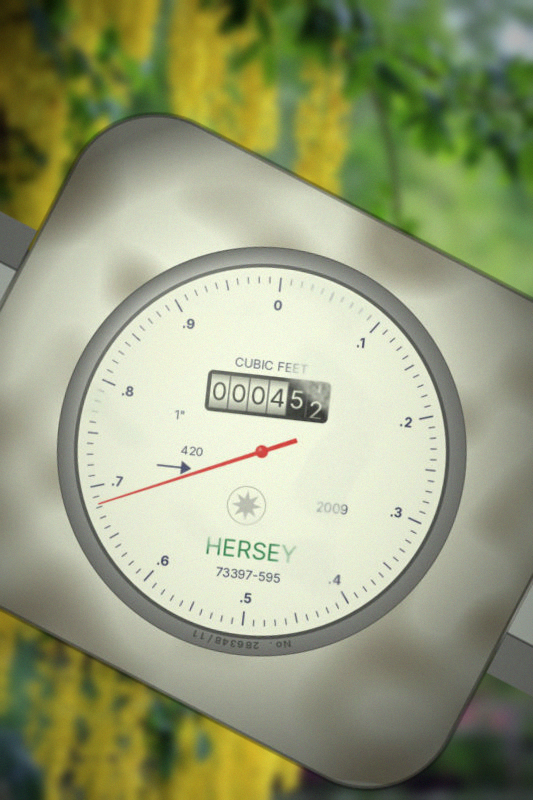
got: 451.68 ft³
